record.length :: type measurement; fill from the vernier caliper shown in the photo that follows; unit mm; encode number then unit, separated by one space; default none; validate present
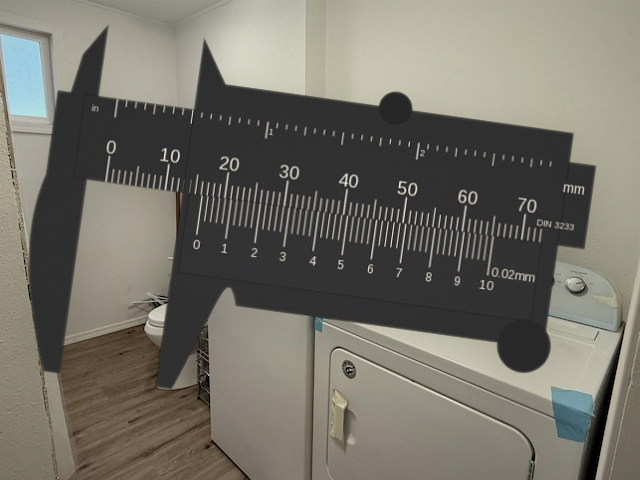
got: 16.2 mm
